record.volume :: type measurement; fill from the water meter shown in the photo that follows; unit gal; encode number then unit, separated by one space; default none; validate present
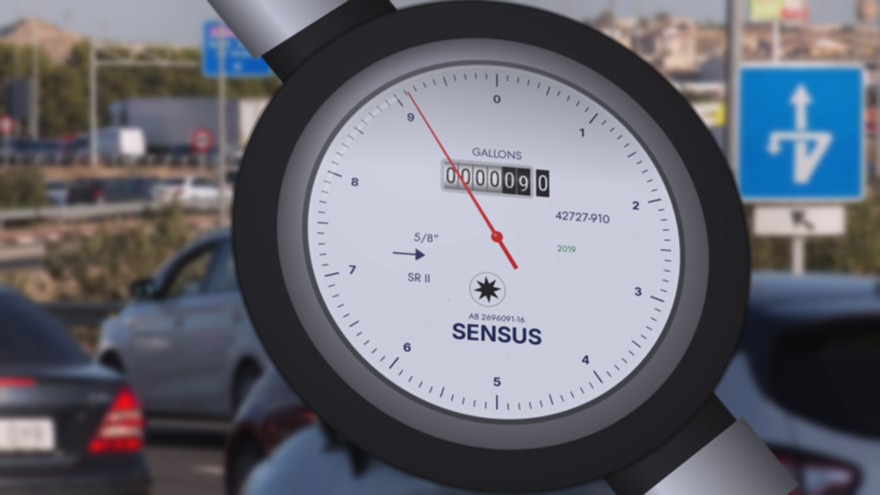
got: 89.1 gal
